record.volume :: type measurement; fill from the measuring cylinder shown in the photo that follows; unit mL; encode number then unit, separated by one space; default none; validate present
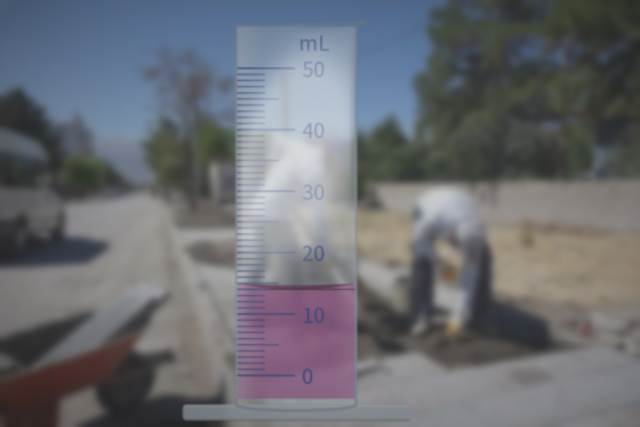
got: 14 mL
